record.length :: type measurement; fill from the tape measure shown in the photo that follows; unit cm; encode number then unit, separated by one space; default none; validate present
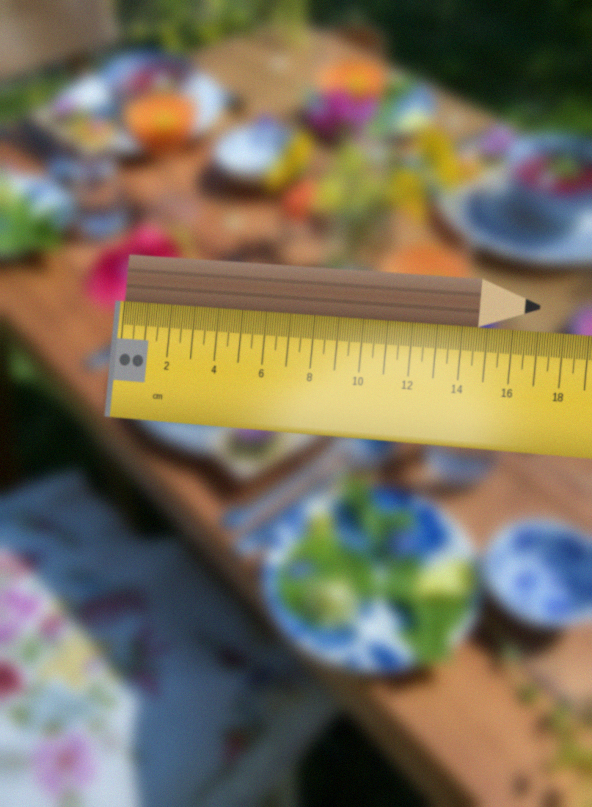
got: 17 cm
